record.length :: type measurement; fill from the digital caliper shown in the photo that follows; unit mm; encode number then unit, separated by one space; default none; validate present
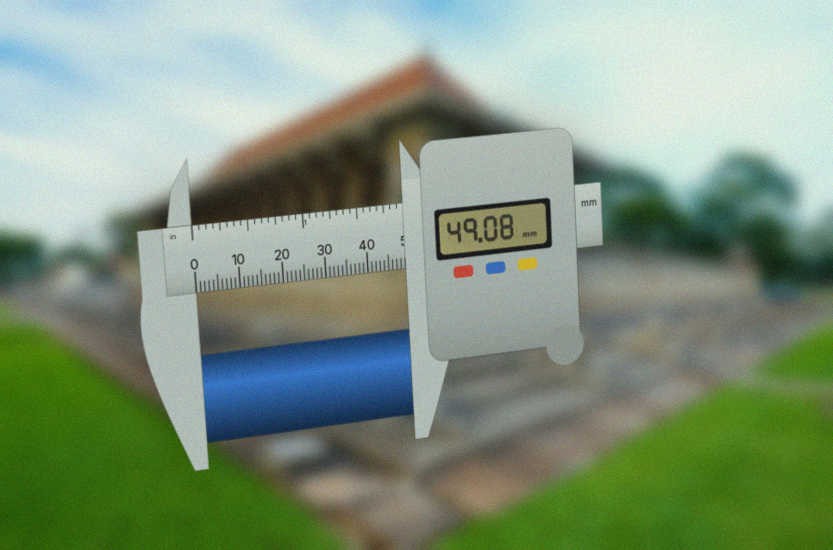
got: 49.08 mm
